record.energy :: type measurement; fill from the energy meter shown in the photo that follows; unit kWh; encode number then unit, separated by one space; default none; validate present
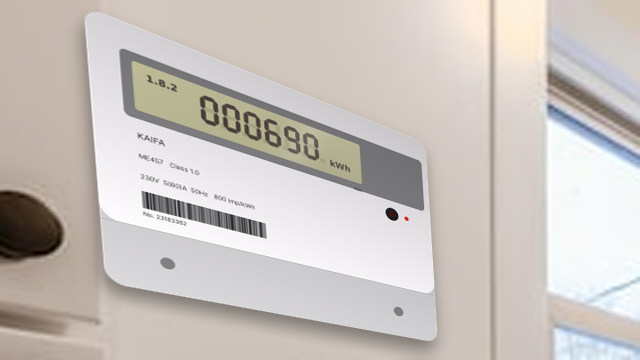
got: 690 kWh
